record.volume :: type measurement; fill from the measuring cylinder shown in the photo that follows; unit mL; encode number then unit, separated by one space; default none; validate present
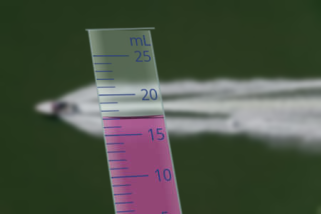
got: 17 mL
